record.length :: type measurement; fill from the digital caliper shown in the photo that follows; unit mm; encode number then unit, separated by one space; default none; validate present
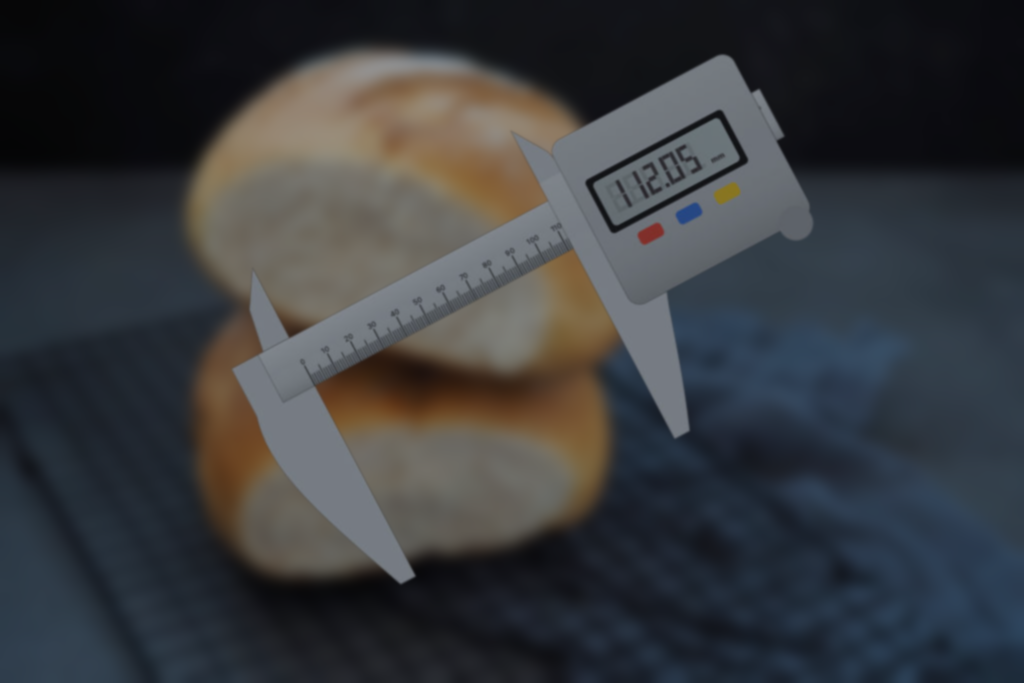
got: 112.05 mm
